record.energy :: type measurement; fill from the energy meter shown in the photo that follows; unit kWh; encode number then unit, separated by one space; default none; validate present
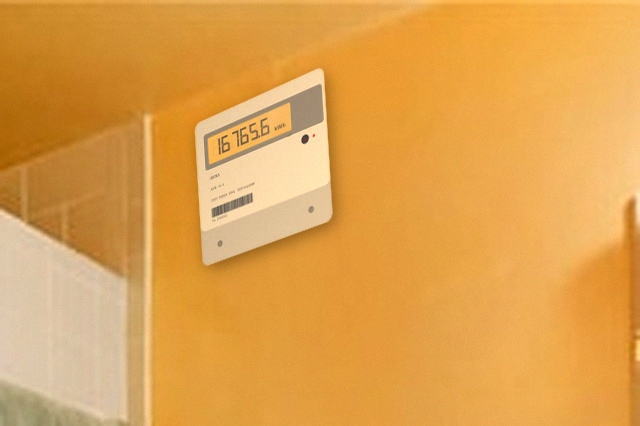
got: 16765.6 kWh
